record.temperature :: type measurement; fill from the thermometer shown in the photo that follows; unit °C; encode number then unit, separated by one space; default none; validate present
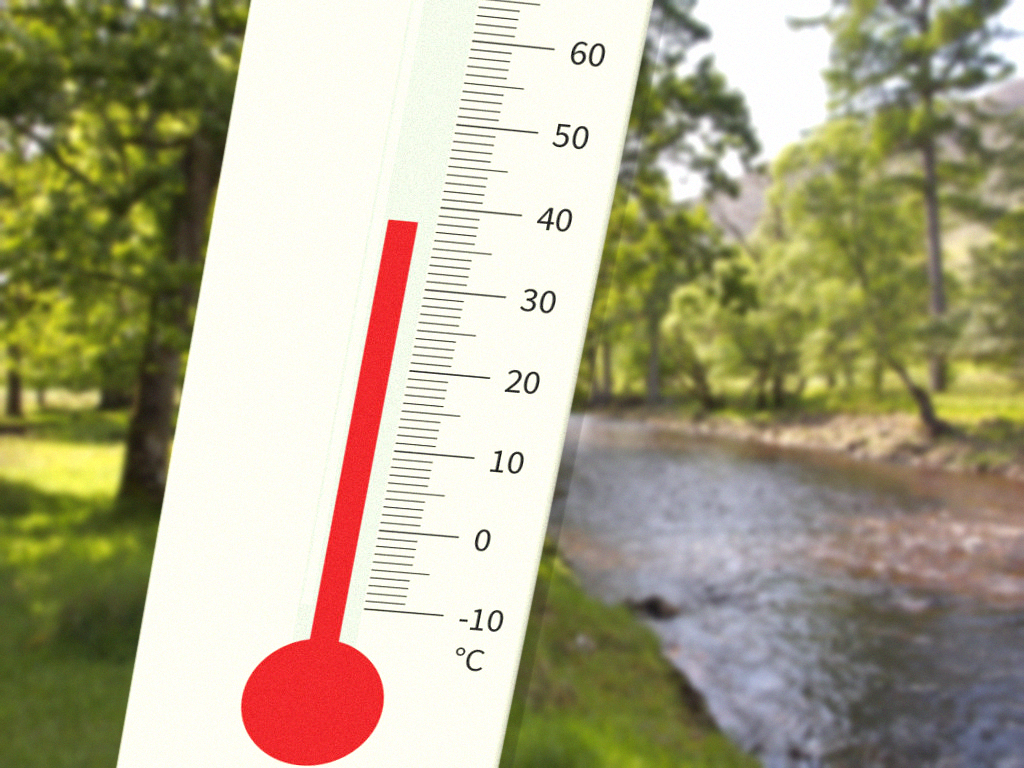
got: 38 °C
